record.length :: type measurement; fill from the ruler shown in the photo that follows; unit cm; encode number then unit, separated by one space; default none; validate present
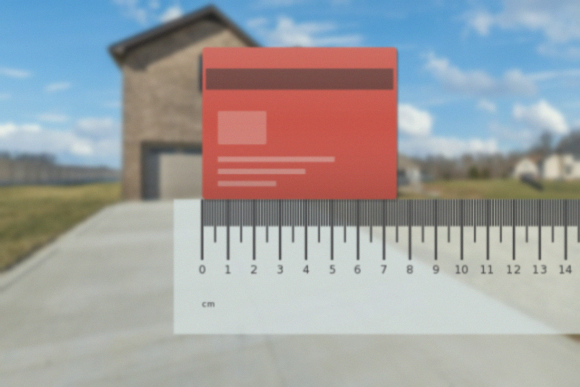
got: 7.5 cm
